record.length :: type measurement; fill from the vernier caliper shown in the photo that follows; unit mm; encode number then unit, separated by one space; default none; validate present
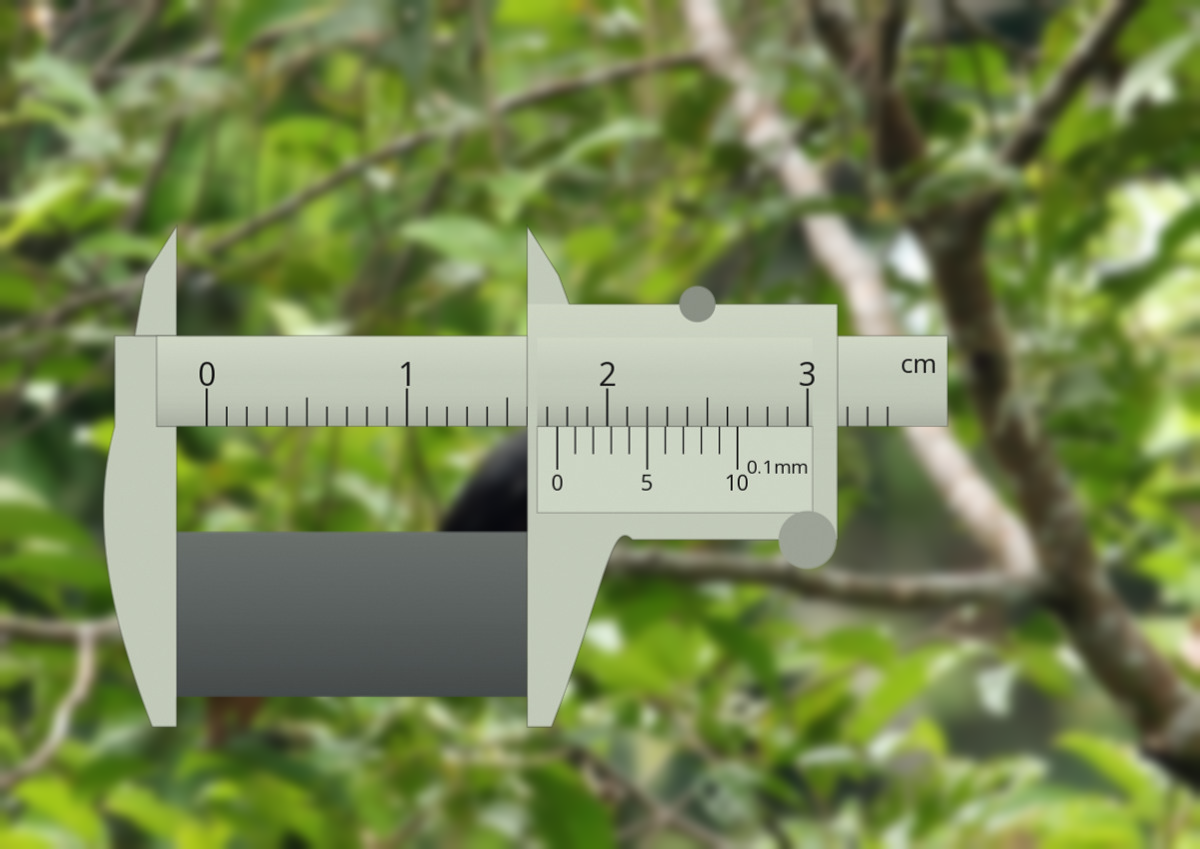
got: 17.5 mm
